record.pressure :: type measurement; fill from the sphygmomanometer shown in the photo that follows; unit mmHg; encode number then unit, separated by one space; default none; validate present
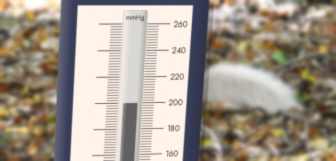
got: 200 mmHg
